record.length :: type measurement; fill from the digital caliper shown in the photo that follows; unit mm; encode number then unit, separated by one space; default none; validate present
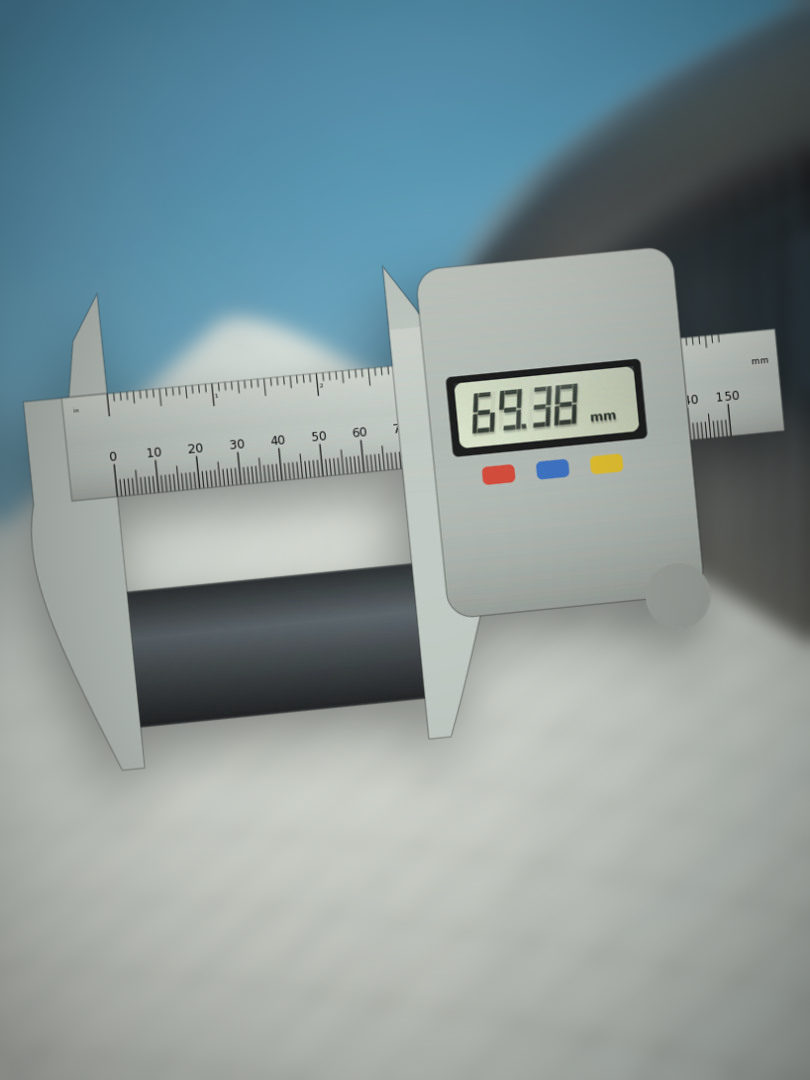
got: 69.38 mm
